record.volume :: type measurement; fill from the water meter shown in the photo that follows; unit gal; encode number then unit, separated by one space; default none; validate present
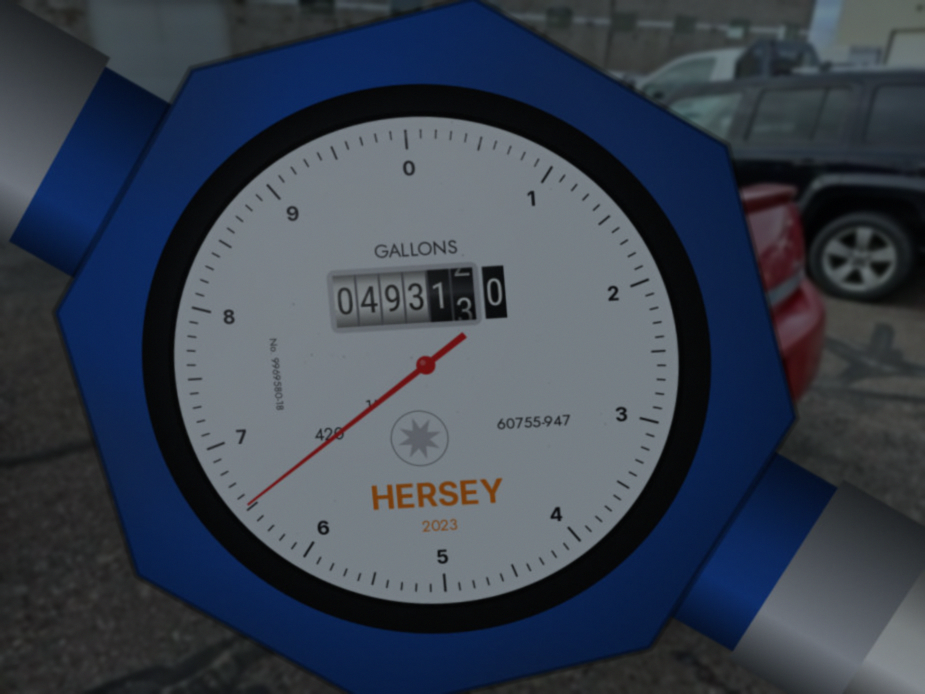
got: 493126.5 gal
